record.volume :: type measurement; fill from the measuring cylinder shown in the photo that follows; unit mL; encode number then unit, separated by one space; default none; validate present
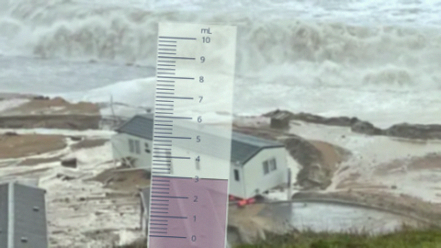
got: 3 mL
